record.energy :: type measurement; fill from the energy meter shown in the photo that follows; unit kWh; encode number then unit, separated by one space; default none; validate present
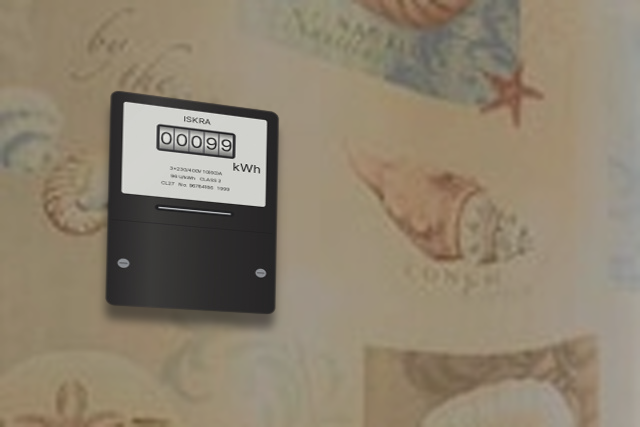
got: 99 kWh
